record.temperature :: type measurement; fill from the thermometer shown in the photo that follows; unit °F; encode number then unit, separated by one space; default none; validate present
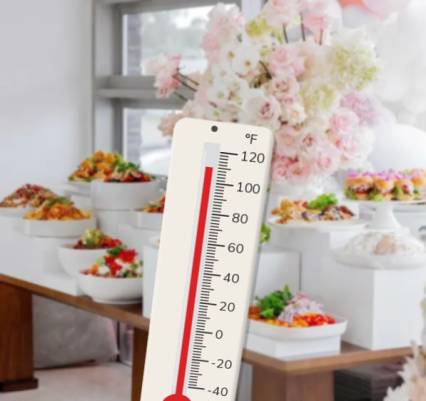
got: 110 °F
